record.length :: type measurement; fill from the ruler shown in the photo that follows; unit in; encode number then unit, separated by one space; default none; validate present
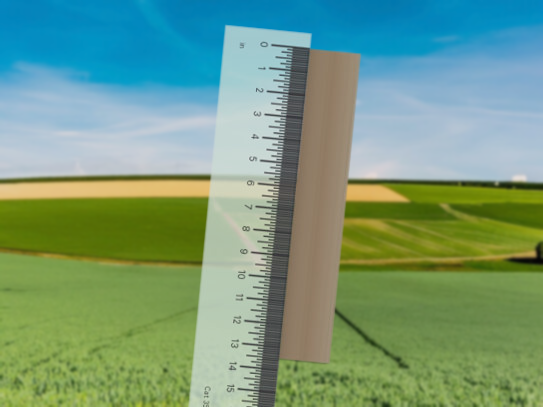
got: 13.5 in
